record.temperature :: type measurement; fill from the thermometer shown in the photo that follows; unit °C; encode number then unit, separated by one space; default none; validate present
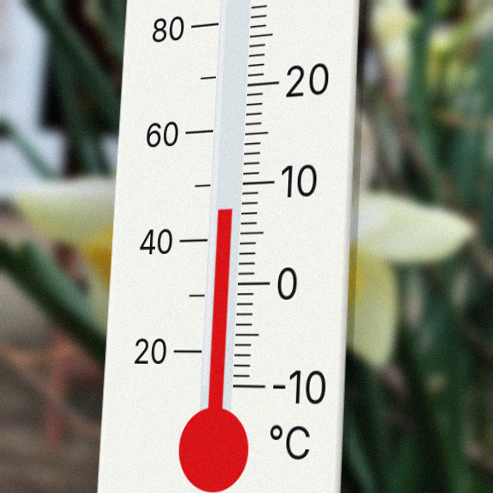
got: 7.5 °C
